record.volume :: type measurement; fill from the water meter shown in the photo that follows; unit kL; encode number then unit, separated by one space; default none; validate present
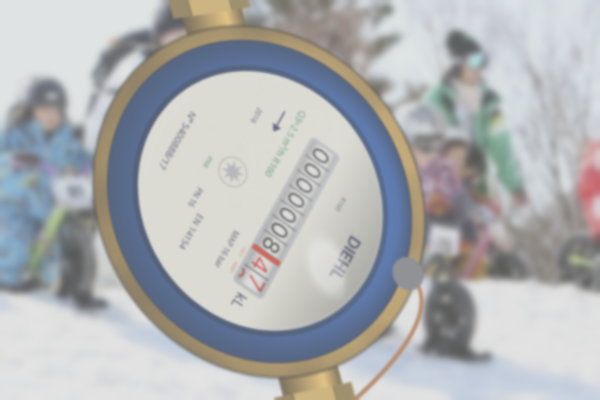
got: 8.47 kL
